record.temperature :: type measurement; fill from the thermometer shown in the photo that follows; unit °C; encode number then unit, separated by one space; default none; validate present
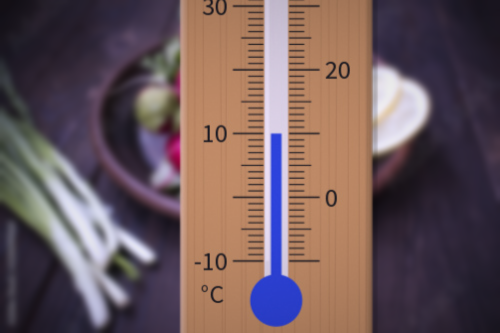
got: 10 °C
